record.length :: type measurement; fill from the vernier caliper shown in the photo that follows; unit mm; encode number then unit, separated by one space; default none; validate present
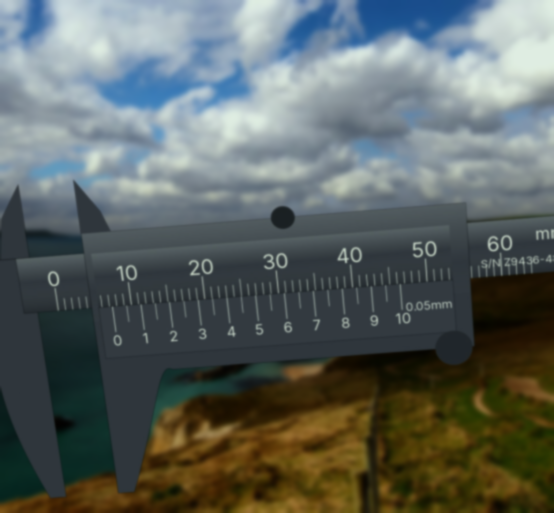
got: 7.4 mm
